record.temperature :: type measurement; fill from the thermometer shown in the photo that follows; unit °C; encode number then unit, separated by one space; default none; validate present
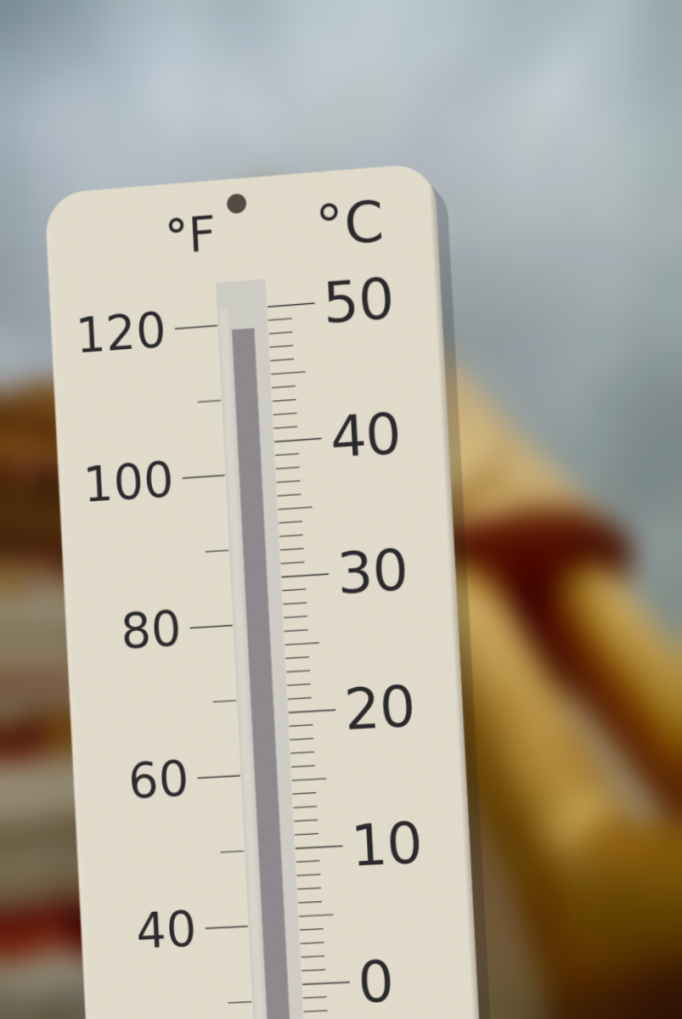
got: 48.5 °C
